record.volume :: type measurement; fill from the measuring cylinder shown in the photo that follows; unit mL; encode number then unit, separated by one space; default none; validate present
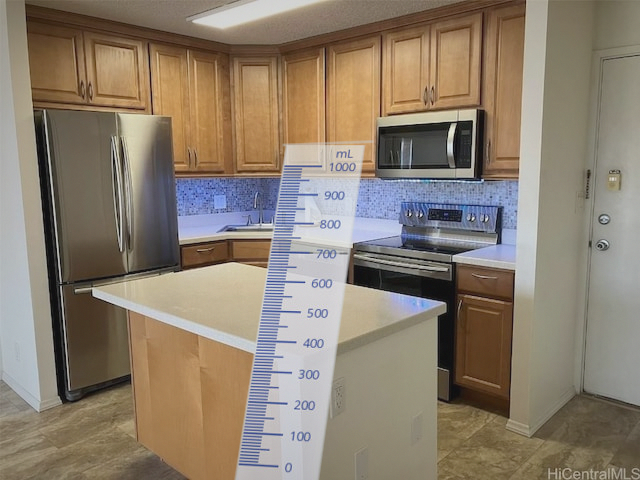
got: 700 mL
